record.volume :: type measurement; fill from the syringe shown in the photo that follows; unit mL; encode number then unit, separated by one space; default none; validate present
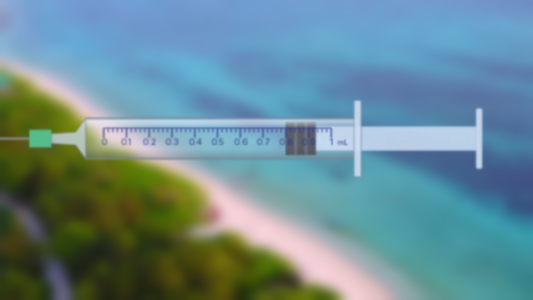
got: 0.8 mL
